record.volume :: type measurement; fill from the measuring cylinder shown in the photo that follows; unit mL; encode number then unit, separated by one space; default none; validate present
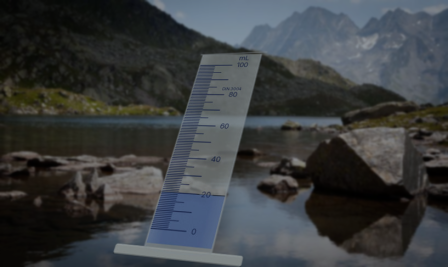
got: 20 mL
